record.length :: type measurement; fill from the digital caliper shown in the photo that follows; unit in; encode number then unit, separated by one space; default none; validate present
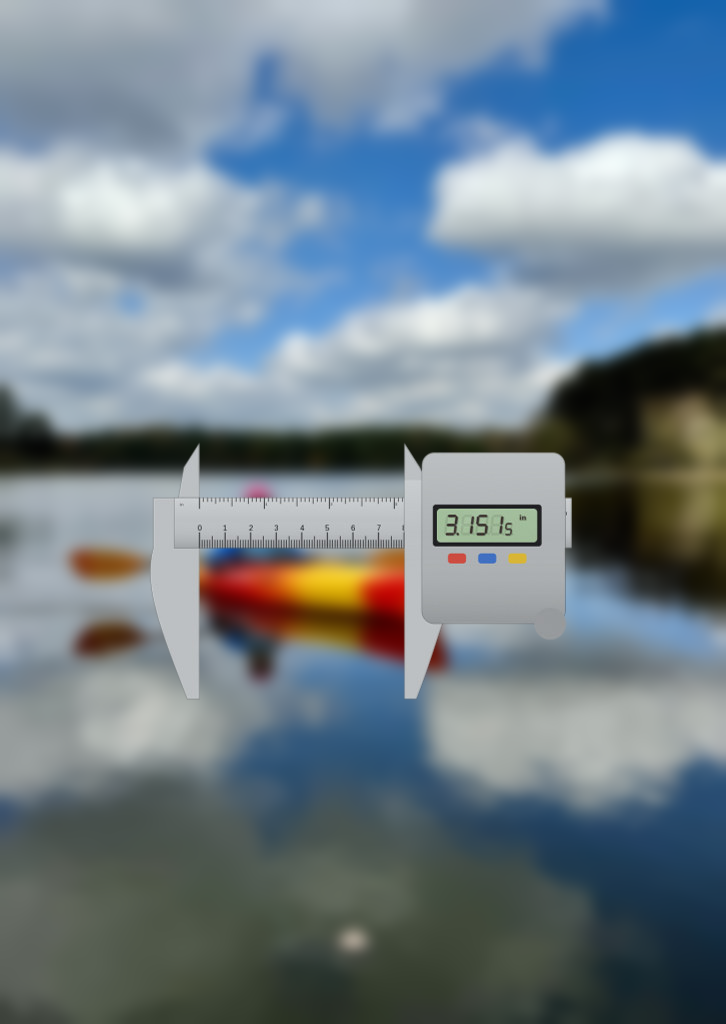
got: 3.1515 in
